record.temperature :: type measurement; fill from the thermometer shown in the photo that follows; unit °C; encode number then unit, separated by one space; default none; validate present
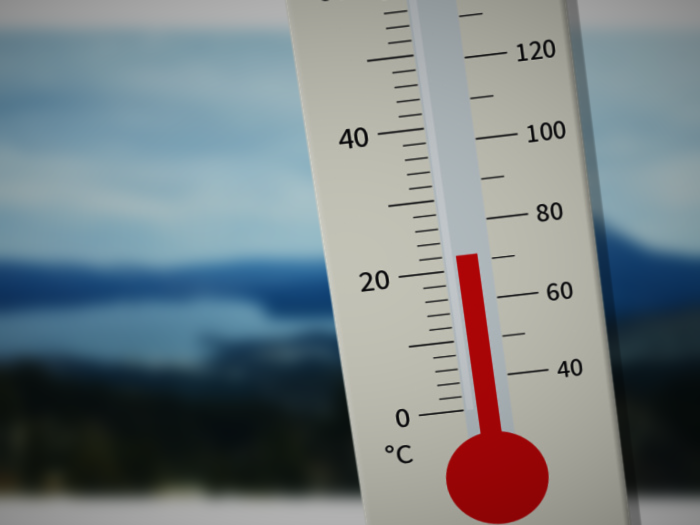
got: 22 °C
